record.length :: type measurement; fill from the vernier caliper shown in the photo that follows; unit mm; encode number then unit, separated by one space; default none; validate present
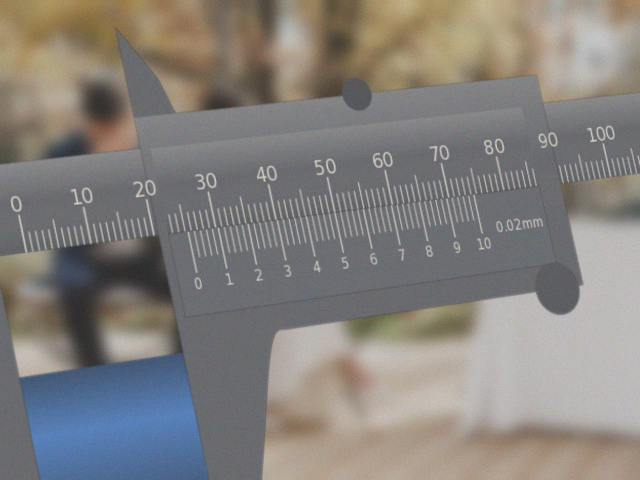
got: 25.5 mm
